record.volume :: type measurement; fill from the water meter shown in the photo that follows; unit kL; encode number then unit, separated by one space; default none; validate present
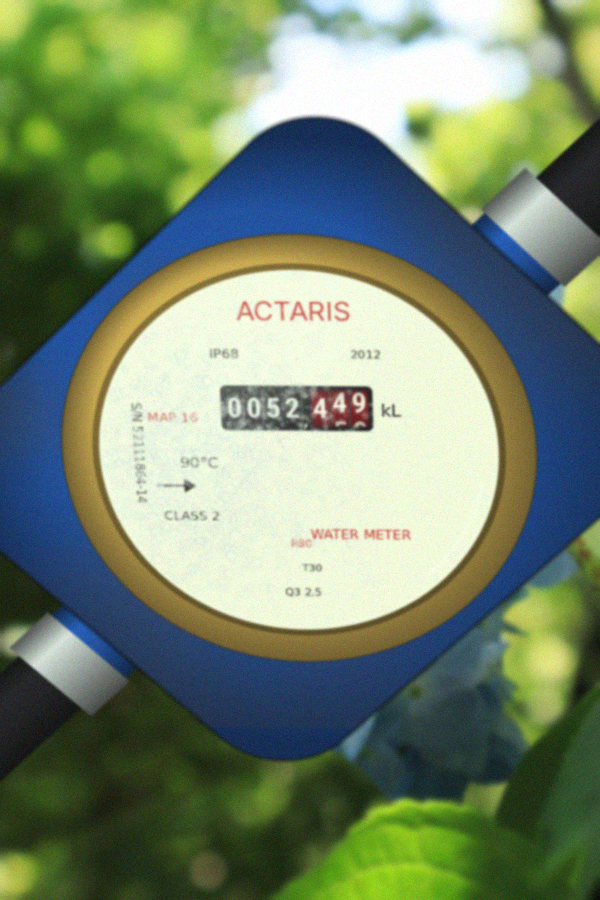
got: 52.449 kL
